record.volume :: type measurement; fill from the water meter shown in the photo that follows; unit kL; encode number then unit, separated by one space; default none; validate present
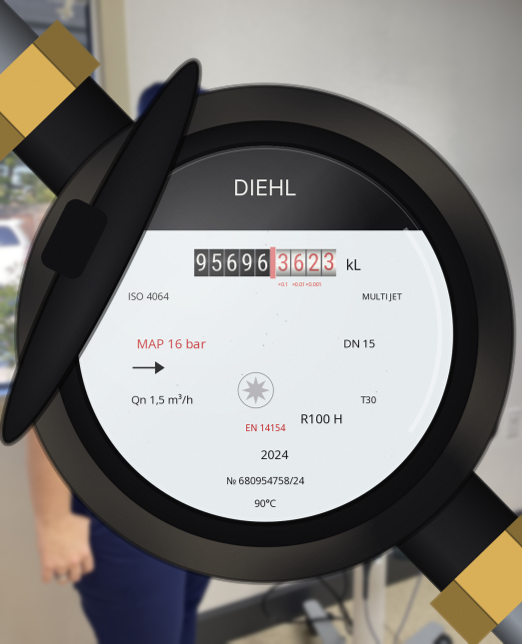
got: 95696.3623 kL
